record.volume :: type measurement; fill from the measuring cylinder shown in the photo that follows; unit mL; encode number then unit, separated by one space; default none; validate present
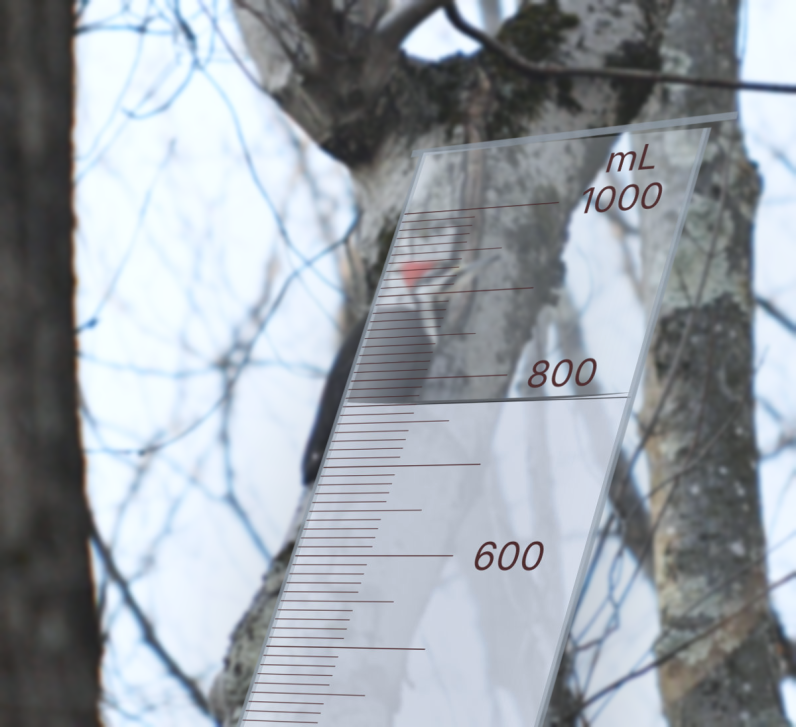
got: 770 mL
